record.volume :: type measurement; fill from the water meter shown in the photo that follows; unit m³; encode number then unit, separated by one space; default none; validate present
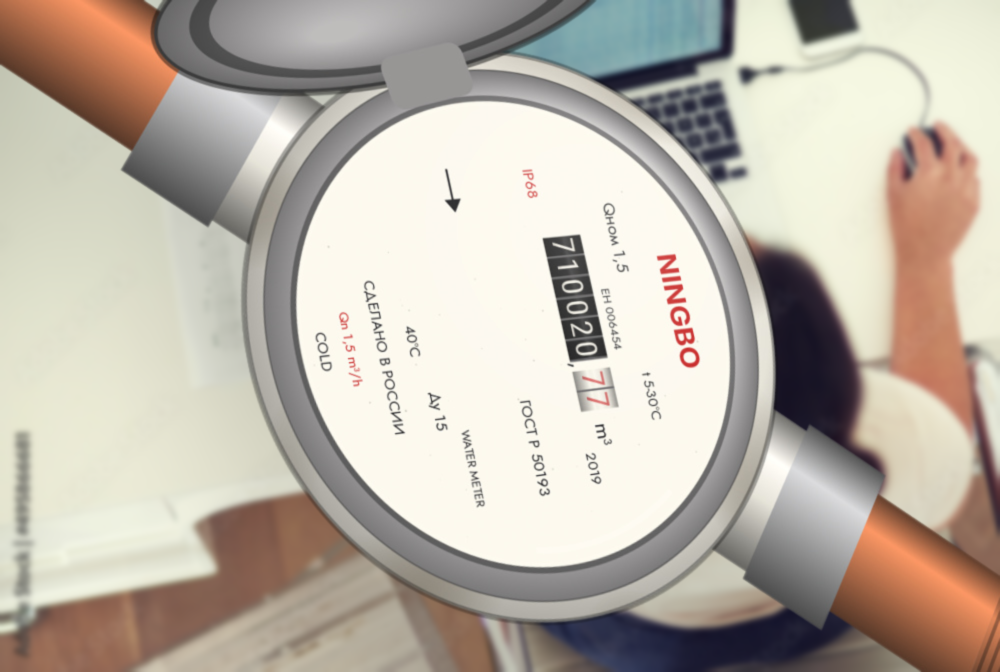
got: 710020.77 m³
